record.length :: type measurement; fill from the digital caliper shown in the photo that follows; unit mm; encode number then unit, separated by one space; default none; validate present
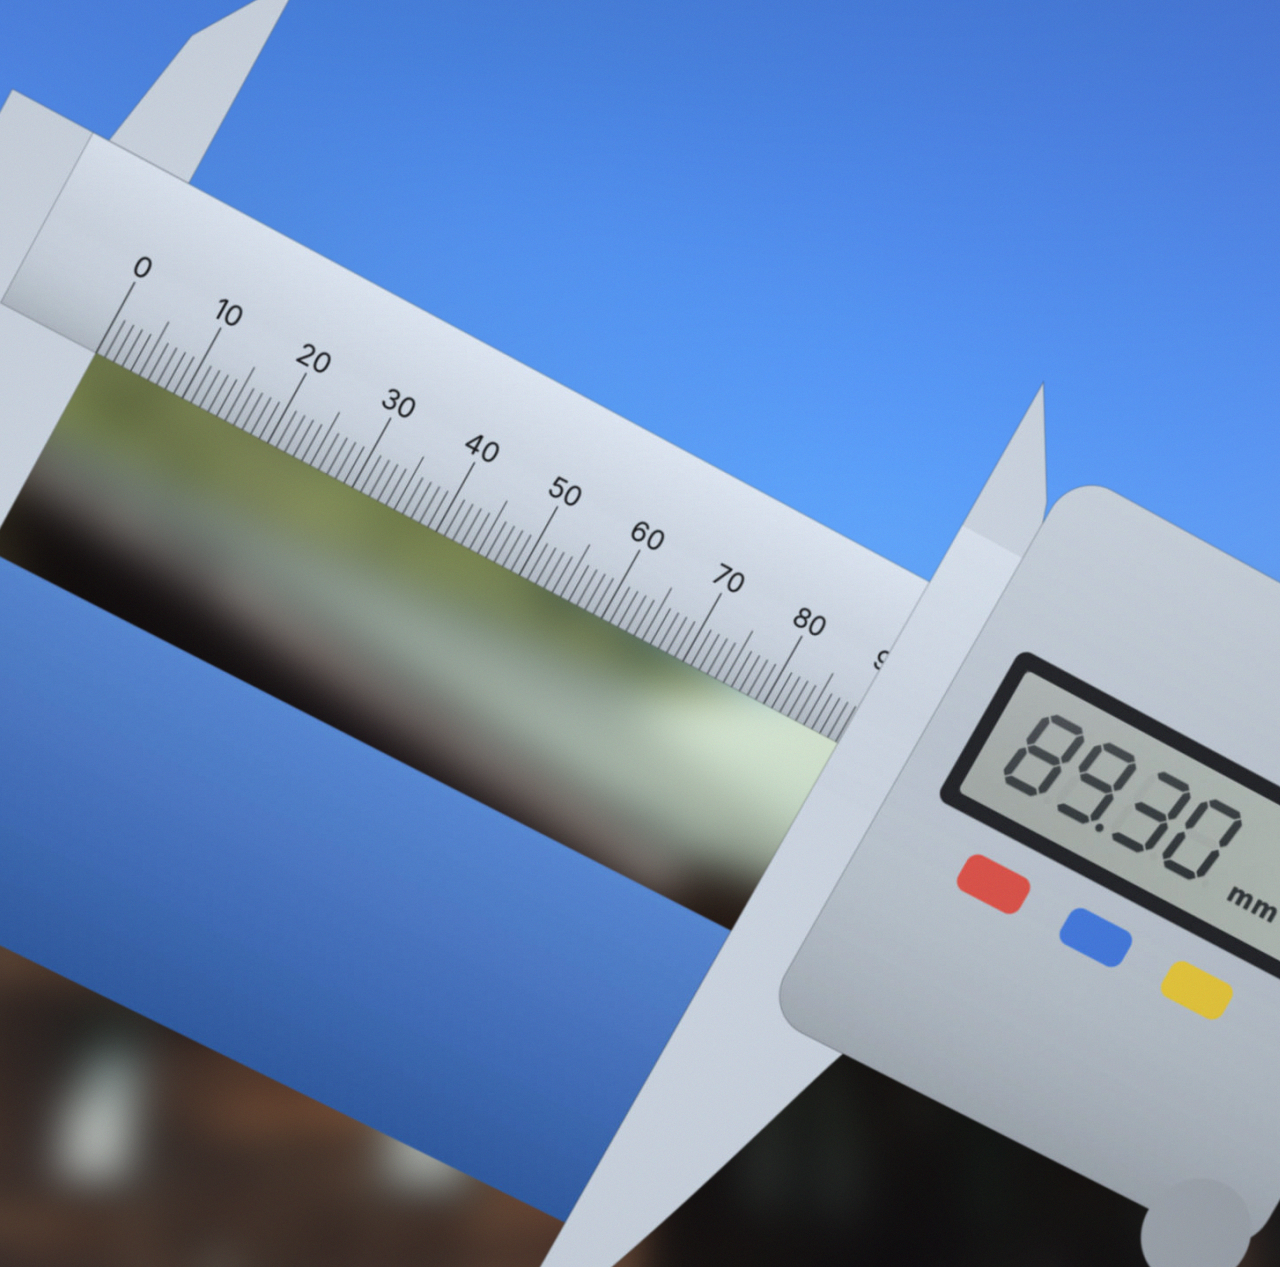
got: 89.30 mm
